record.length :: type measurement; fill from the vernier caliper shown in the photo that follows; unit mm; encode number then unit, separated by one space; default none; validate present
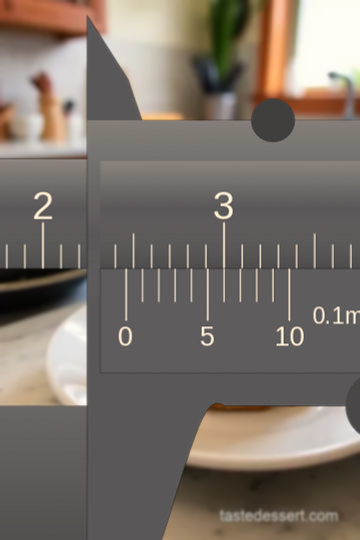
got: 24.6 mm
